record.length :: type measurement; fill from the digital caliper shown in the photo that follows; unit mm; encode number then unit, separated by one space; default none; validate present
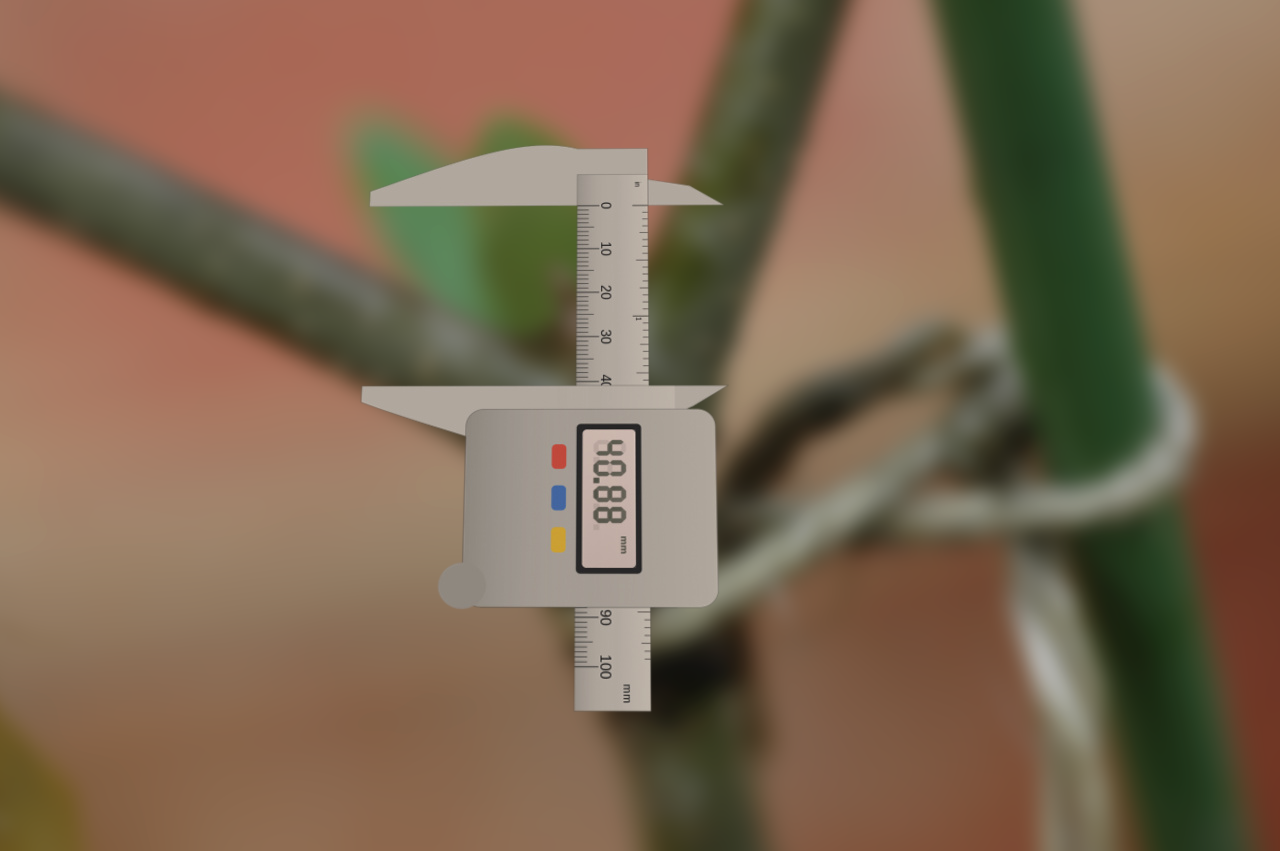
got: 40.88 mm
